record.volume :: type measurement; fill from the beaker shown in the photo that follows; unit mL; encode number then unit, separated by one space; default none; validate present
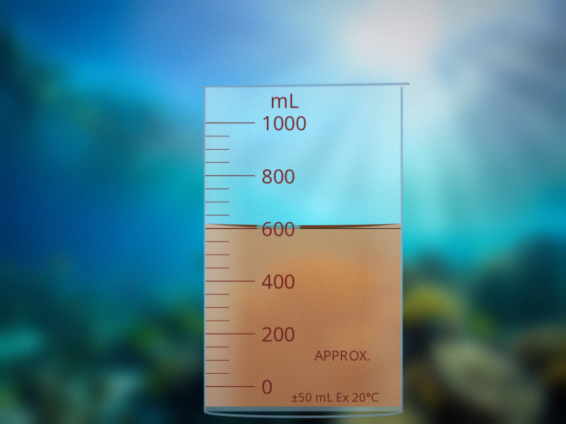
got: 600 mL
